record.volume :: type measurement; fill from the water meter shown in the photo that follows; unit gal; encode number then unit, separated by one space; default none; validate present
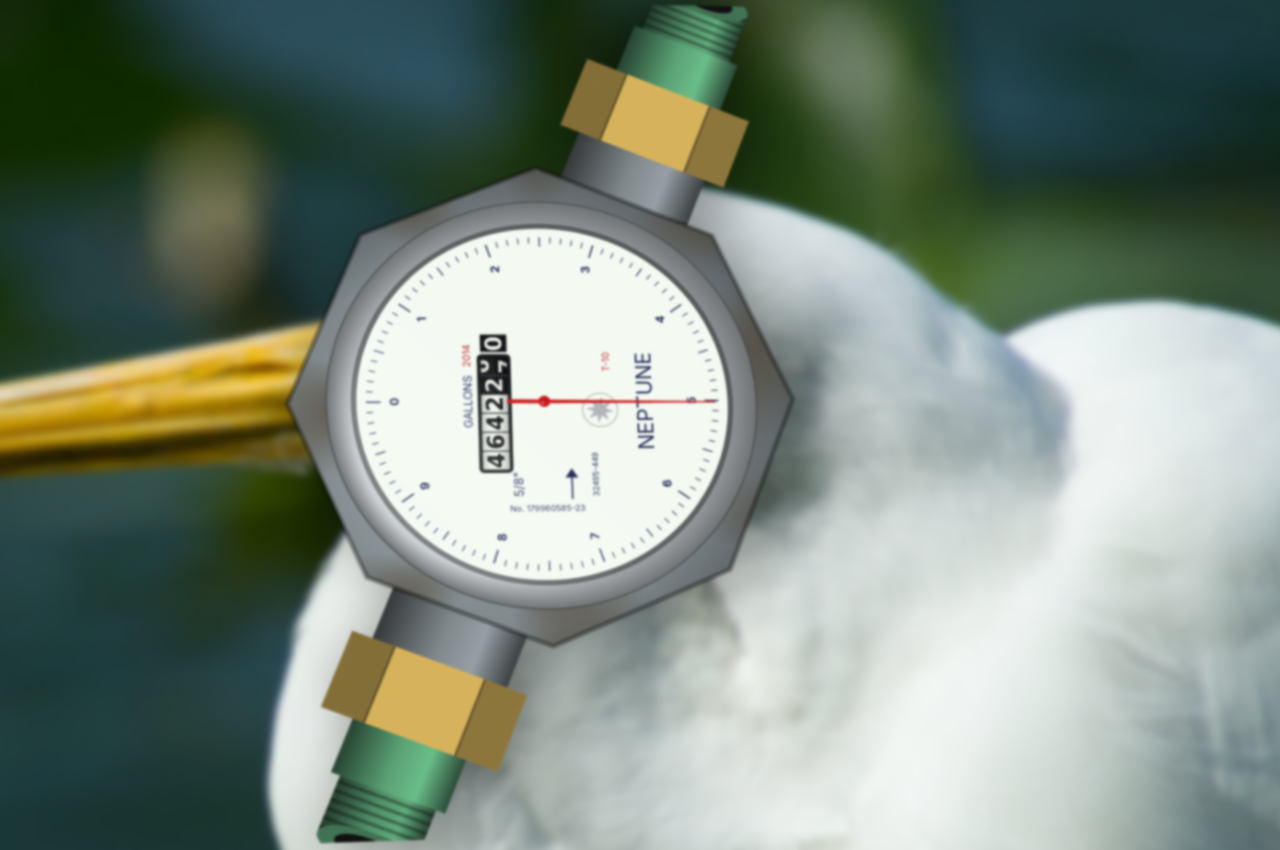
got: 4642265.0 gal
